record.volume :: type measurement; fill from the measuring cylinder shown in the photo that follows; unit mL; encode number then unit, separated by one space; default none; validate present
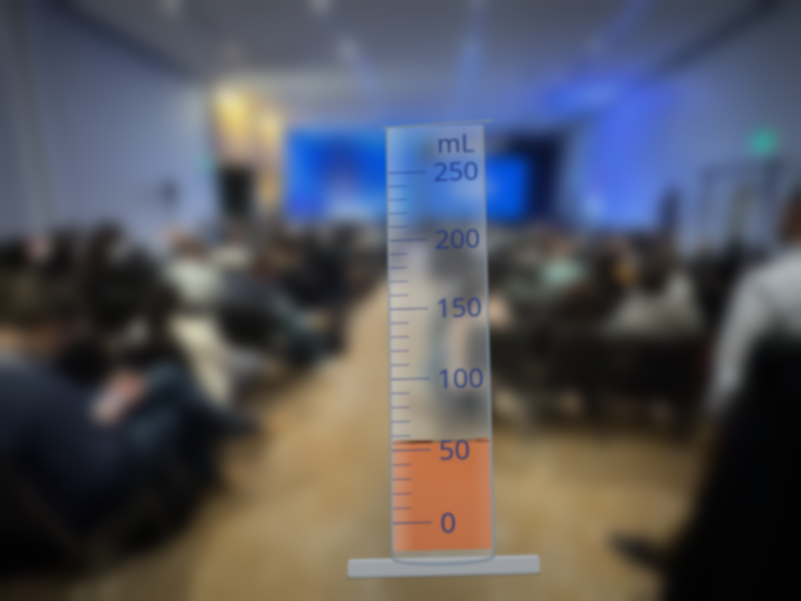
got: 55 mL
